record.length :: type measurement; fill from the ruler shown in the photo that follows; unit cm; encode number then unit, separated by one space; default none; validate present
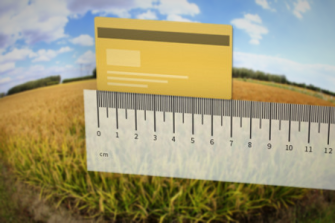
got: 7 cm
